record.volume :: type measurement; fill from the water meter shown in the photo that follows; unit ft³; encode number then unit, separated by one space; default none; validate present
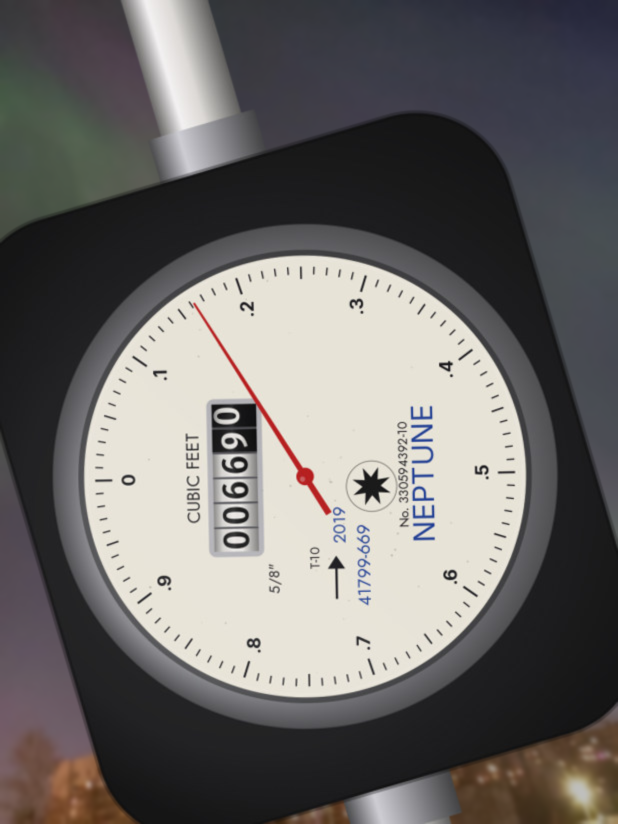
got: 6690.16 ft³
